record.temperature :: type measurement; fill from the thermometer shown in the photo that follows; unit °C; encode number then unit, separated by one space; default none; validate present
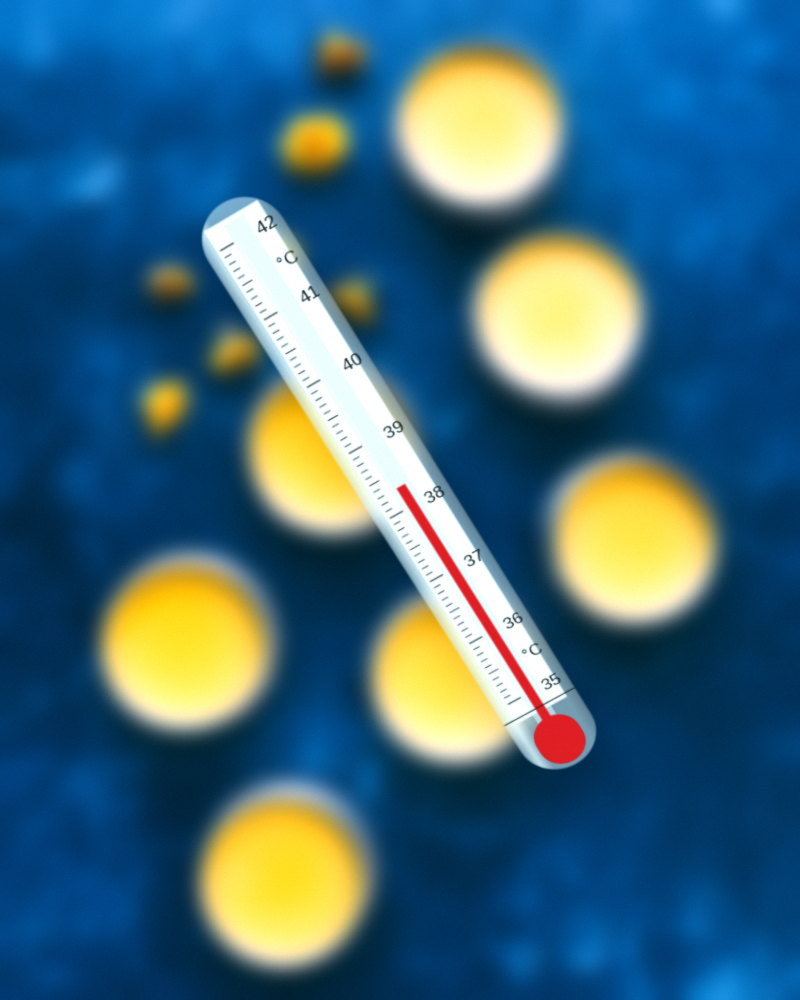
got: 38.3 °C
